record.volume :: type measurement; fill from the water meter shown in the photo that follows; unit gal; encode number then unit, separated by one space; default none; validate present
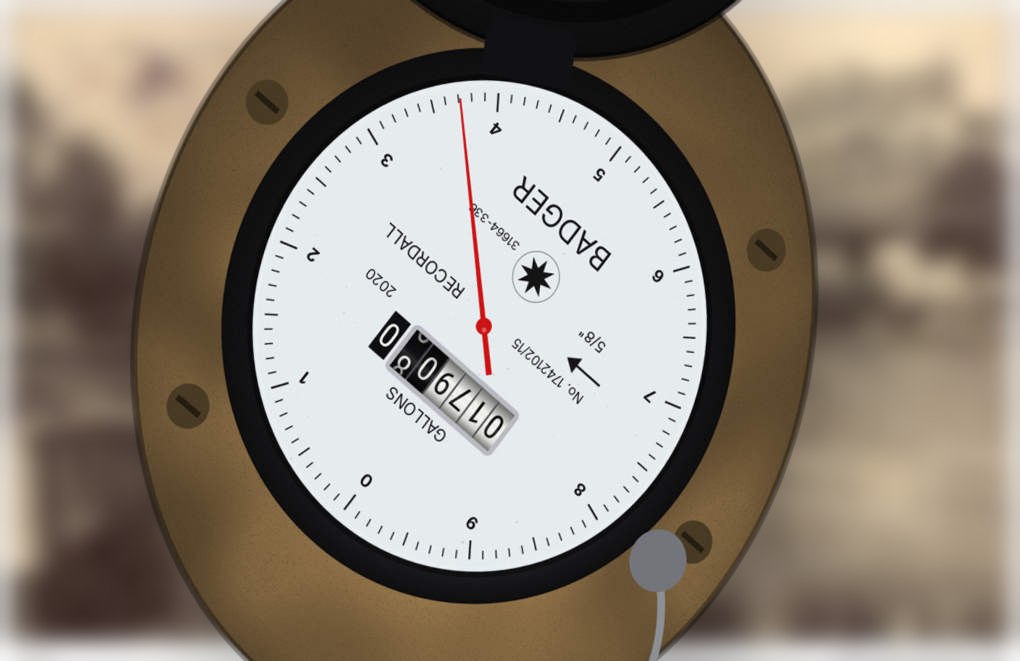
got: 179083.7 gal
